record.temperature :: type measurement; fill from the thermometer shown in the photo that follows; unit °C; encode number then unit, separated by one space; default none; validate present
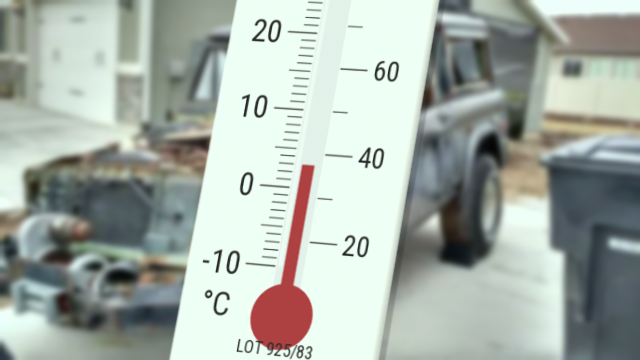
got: 3 °C
